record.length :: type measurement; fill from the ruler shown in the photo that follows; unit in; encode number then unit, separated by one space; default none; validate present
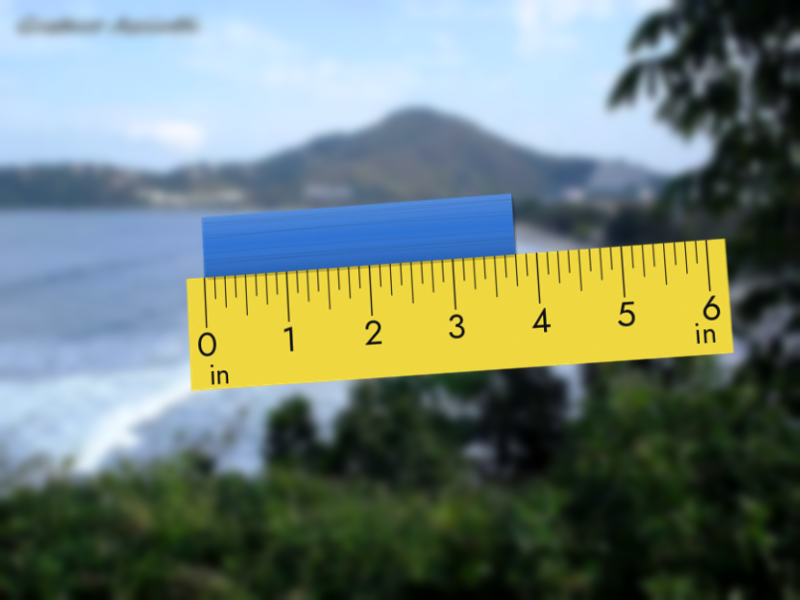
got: 3.75 in
